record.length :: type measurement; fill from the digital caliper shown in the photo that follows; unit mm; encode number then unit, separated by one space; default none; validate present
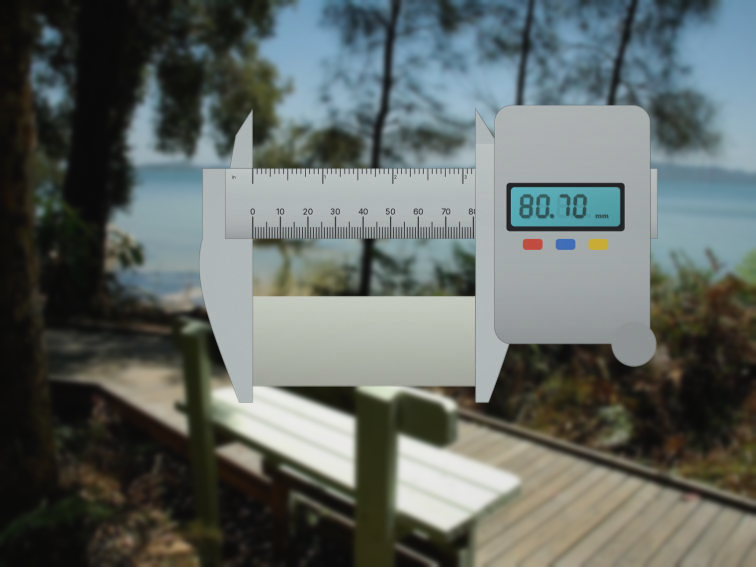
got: 80.70 mm
